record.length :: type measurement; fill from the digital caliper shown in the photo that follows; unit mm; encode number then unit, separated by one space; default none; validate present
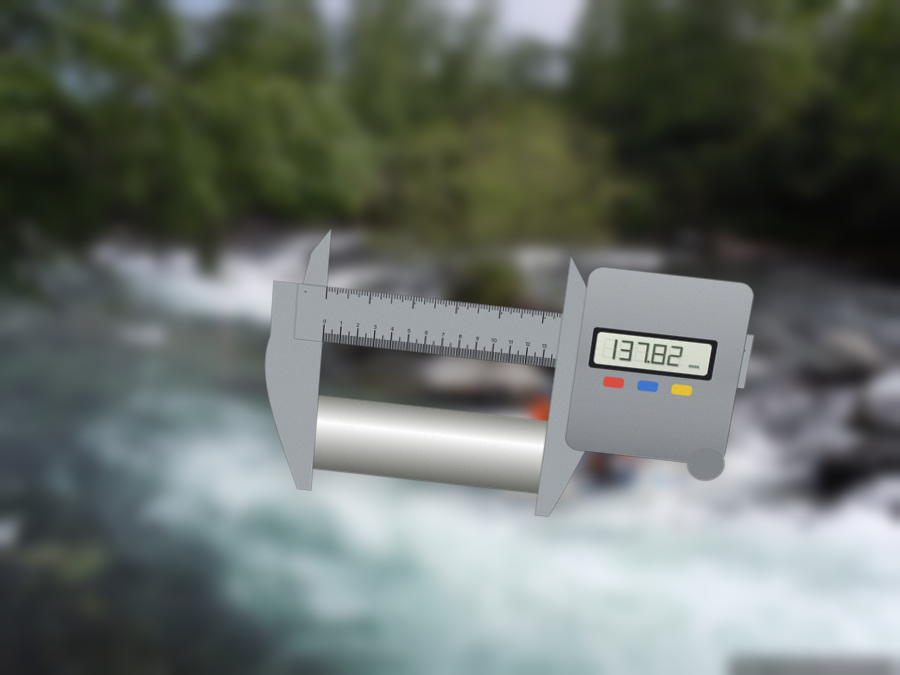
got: 137.82 mm
